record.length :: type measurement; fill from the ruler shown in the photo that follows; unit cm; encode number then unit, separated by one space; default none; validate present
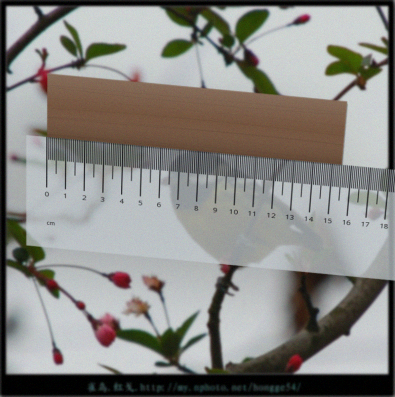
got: 15.5 cm
